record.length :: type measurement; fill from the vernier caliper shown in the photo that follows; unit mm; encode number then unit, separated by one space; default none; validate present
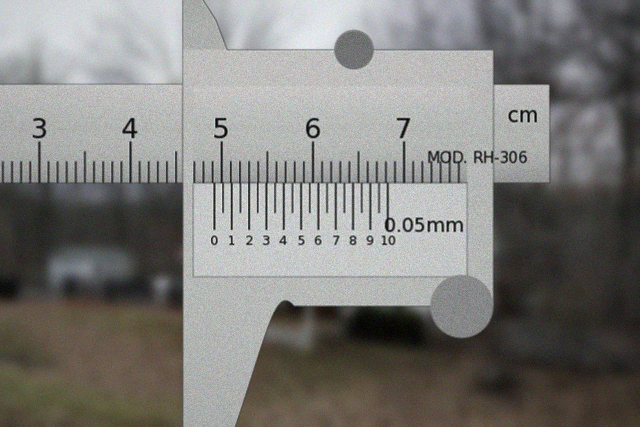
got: 49.2 mm
